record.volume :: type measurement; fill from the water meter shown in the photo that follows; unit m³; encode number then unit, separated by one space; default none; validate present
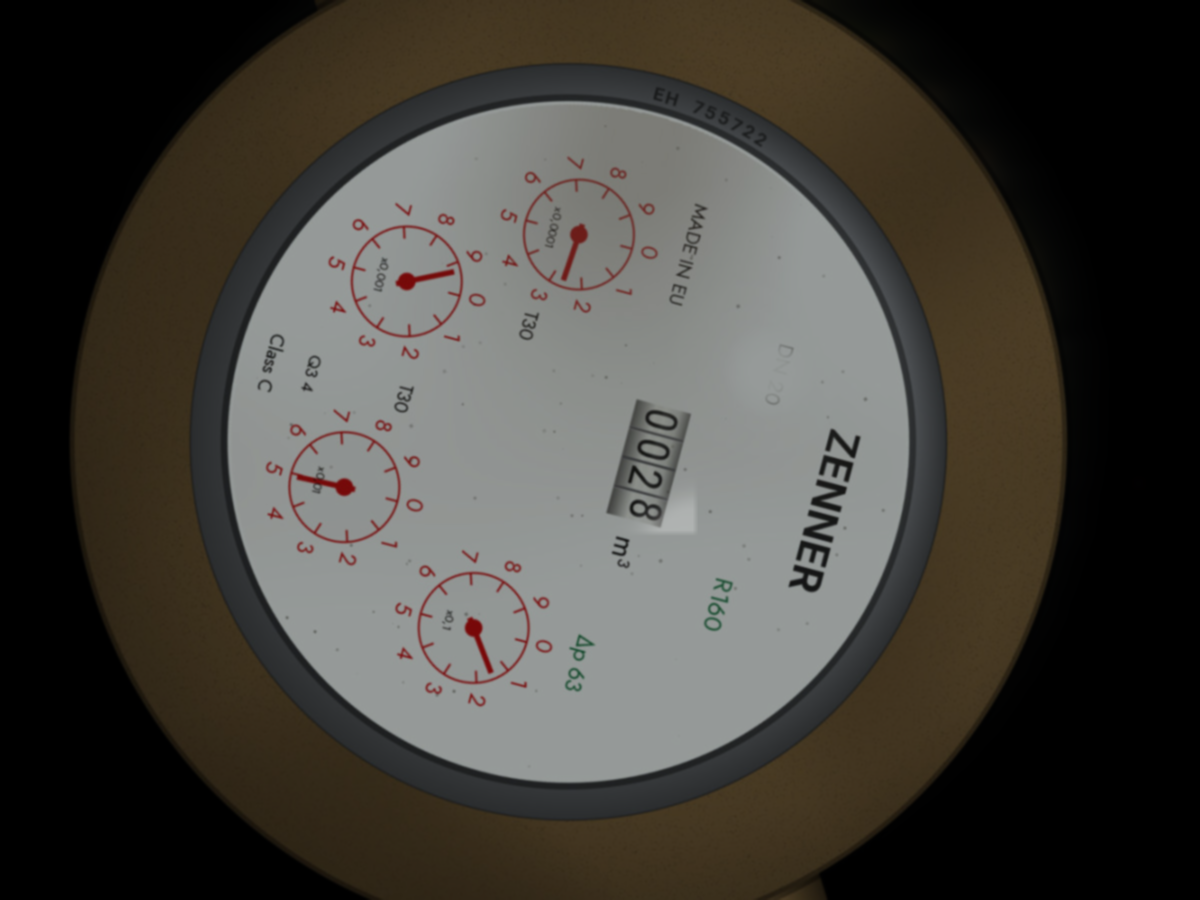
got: 28.1492 m³
